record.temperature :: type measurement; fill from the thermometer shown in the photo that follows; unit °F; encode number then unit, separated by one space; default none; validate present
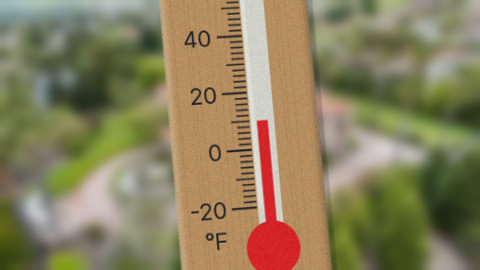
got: 10 °F
